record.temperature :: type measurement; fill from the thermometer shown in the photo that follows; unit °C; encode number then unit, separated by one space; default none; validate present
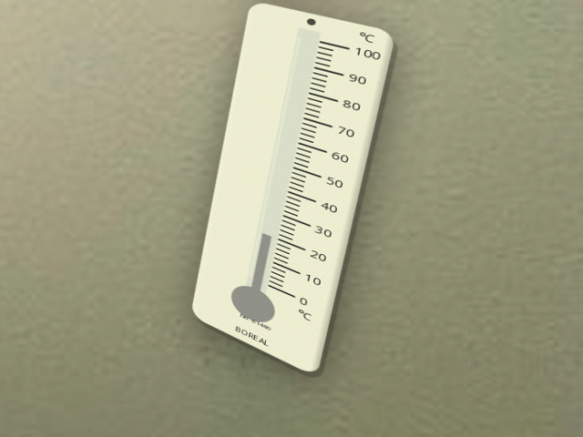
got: 20 °C
